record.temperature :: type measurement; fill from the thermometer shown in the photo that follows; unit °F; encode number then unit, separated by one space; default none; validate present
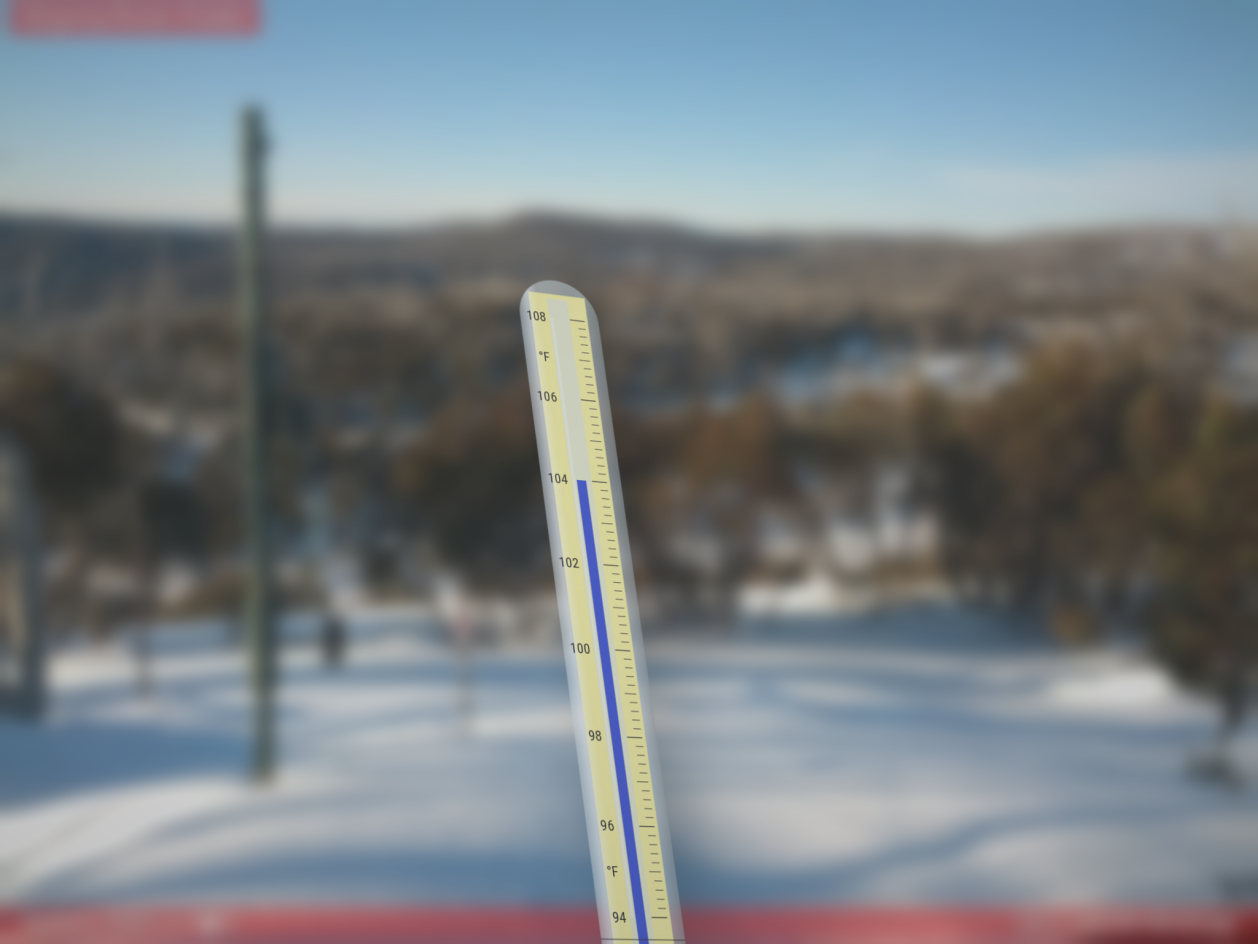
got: 104 °F
